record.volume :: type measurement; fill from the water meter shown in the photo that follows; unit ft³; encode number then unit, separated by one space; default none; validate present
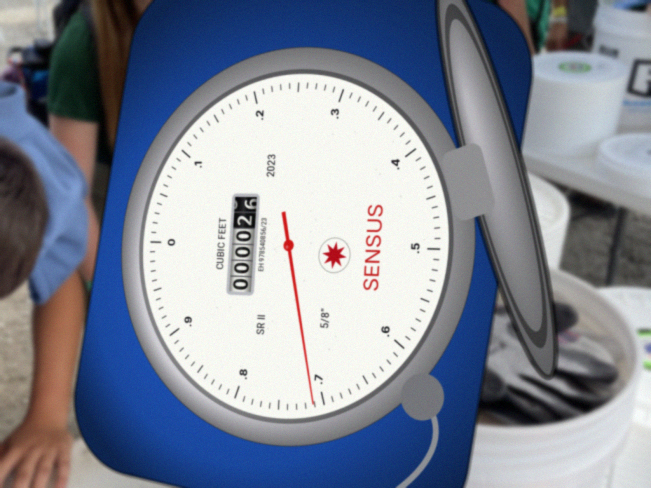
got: 25.71 ft³
